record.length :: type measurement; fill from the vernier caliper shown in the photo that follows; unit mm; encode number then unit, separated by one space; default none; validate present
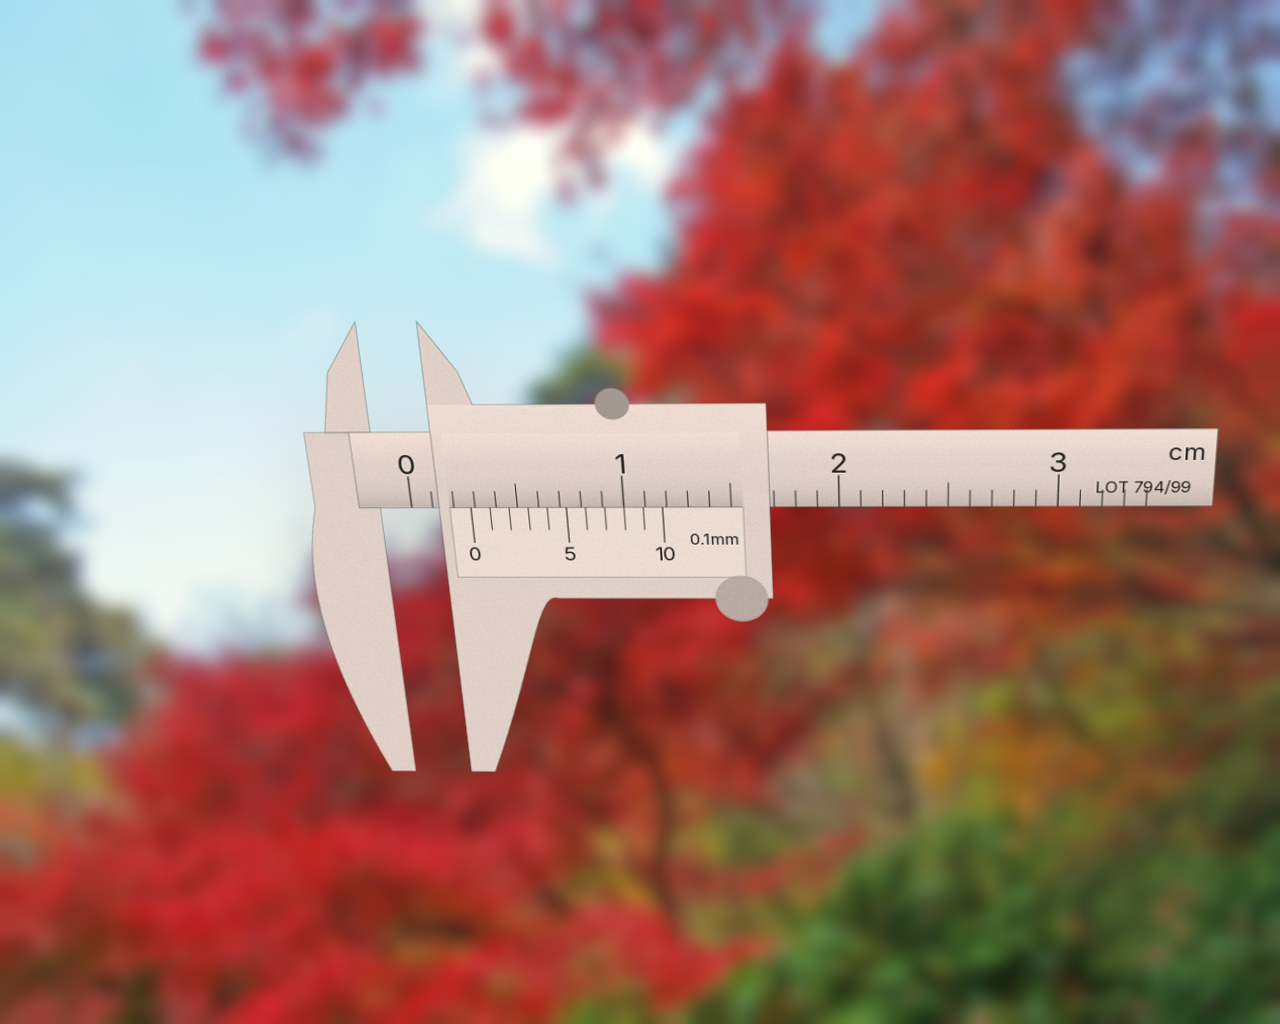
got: 2.8 mm
